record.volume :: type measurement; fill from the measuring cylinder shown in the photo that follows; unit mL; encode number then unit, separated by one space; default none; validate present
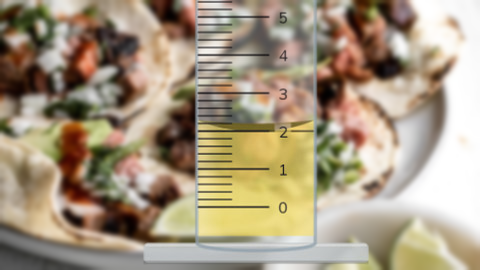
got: 2 mL
